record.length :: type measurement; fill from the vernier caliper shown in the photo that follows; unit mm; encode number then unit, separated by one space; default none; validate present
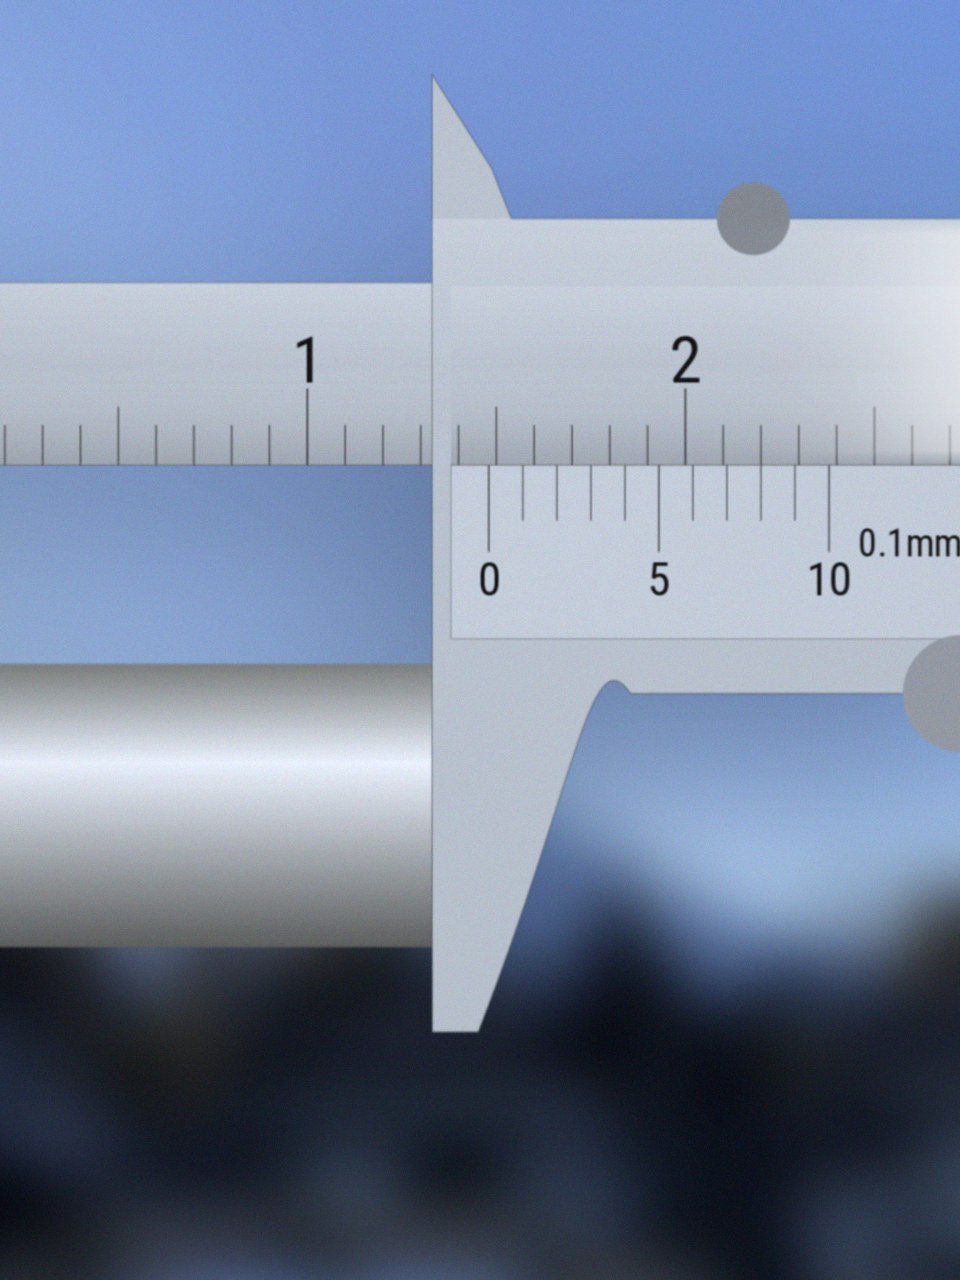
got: 14.8 mm
